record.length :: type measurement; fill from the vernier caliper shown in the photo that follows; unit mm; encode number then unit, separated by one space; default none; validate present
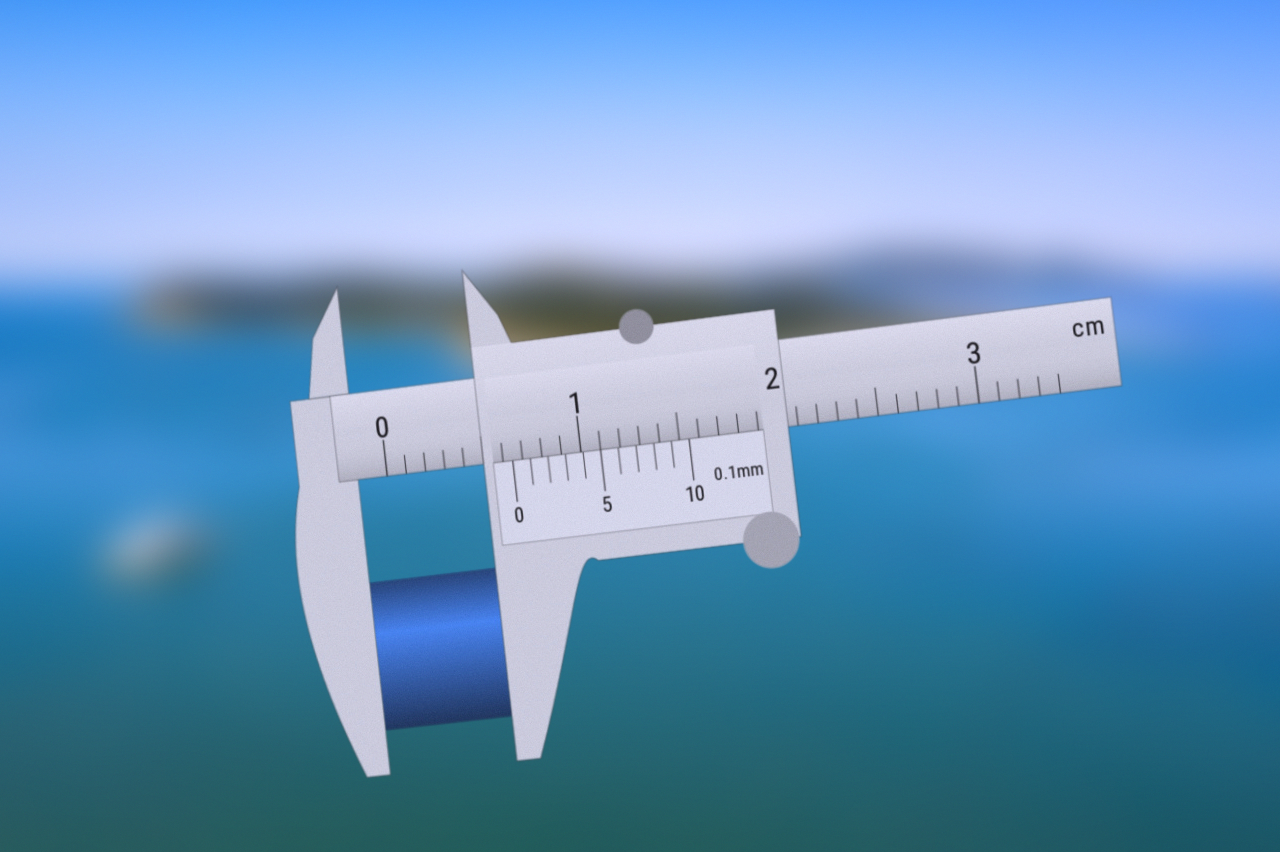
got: 6.5 mm
